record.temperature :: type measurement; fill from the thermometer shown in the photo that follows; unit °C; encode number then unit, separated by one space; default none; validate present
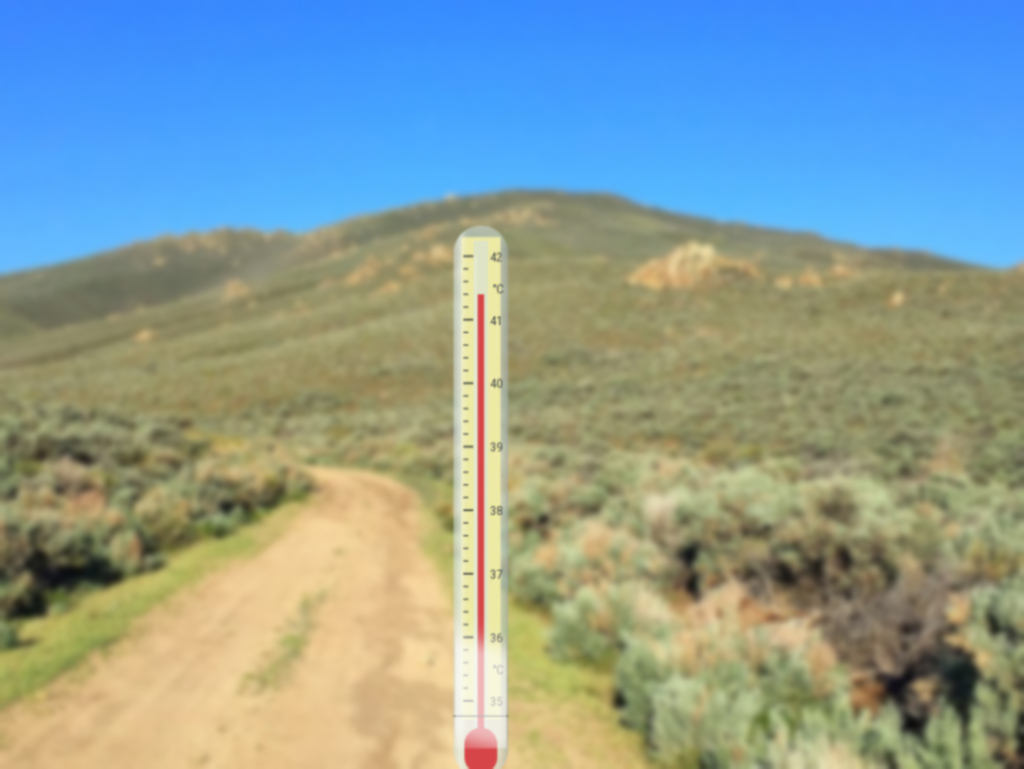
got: 41.4 °C
